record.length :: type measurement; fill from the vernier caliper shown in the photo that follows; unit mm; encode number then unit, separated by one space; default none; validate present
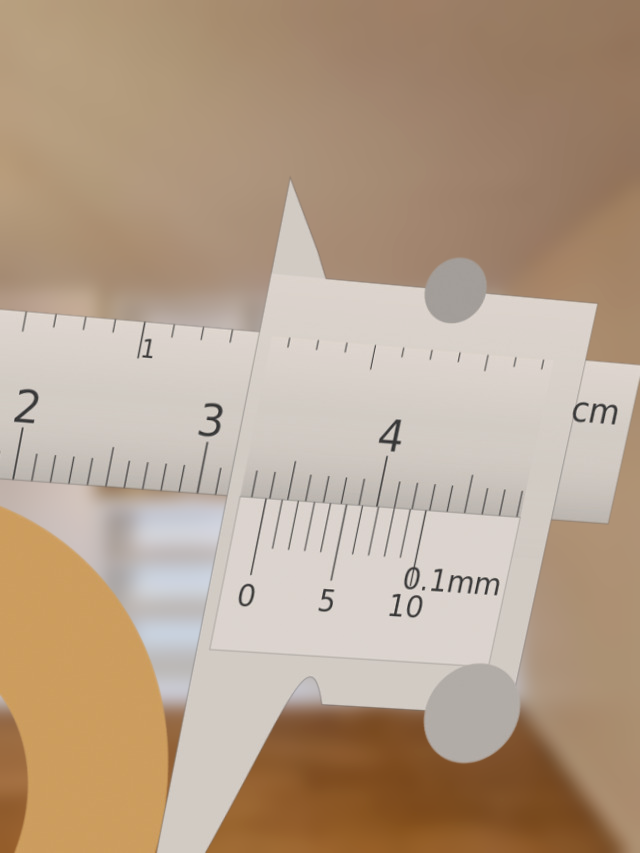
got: 33.8 mm
